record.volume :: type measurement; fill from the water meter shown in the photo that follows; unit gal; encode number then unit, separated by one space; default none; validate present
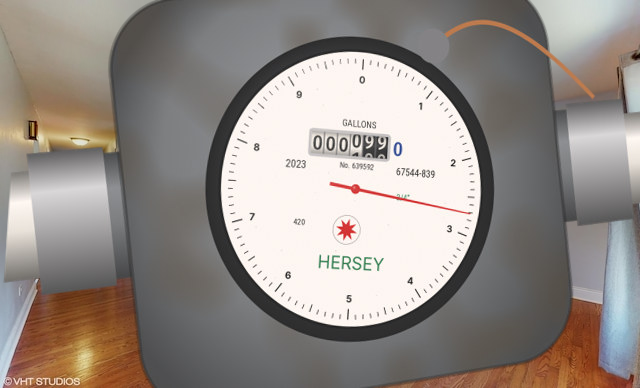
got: 992.7 gal
